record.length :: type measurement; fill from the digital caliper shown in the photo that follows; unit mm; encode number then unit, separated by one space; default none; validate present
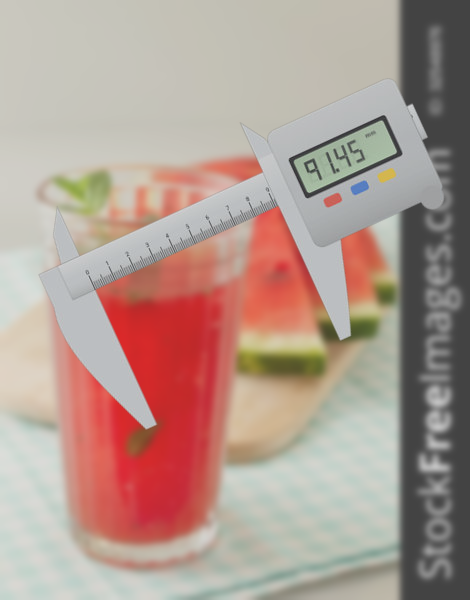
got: 91.45 mm
